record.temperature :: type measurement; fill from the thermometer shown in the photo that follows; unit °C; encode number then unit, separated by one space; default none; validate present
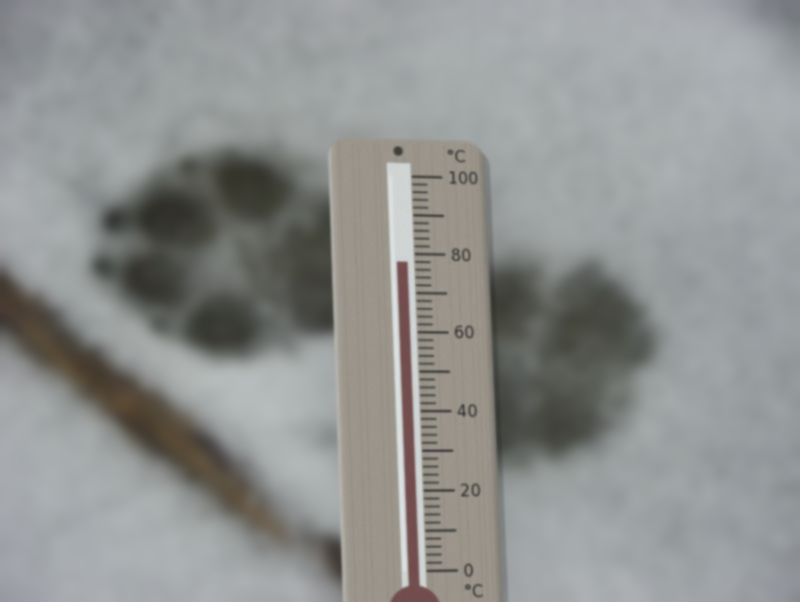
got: 78 °C
